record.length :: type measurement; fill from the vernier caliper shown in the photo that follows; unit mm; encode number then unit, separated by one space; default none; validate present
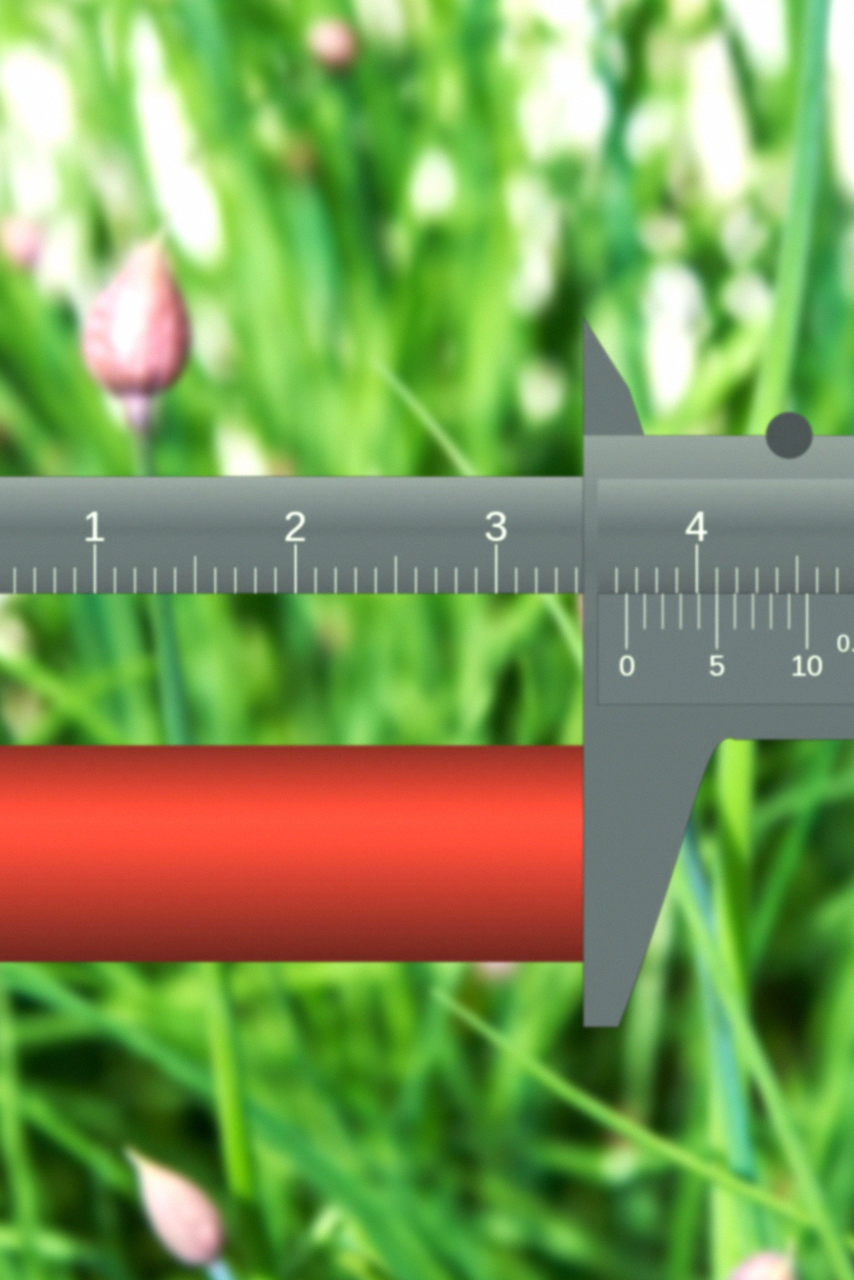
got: 36.5 mm
